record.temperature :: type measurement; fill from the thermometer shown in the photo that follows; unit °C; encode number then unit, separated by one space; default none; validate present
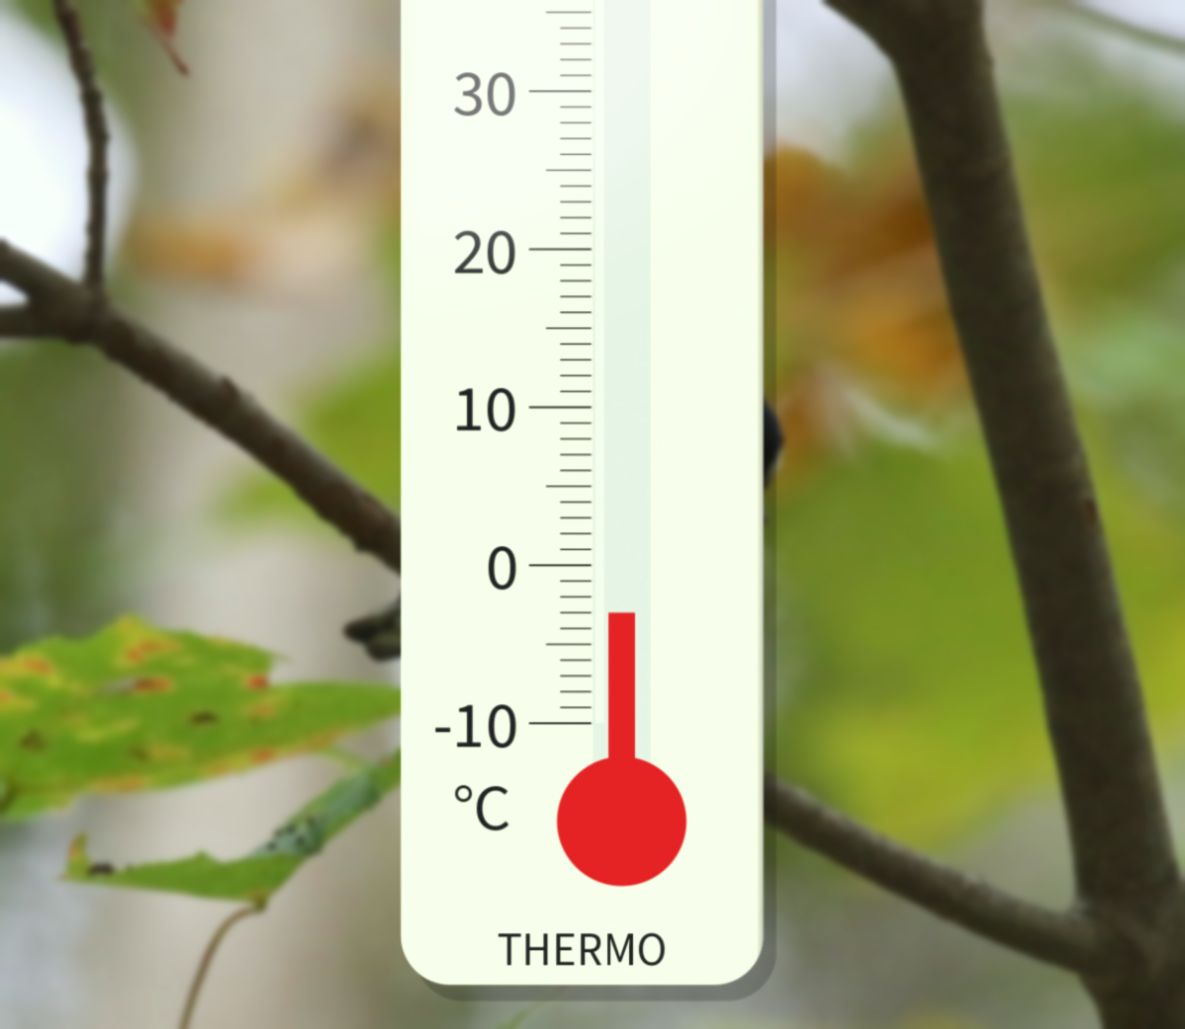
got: -3 °C
